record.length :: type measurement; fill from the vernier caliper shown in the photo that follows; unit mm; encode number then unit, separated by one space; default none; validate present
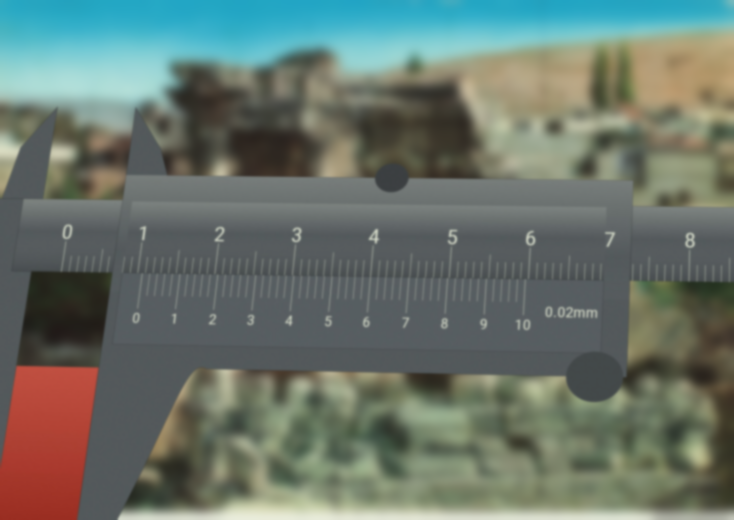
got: 10.6 mm
